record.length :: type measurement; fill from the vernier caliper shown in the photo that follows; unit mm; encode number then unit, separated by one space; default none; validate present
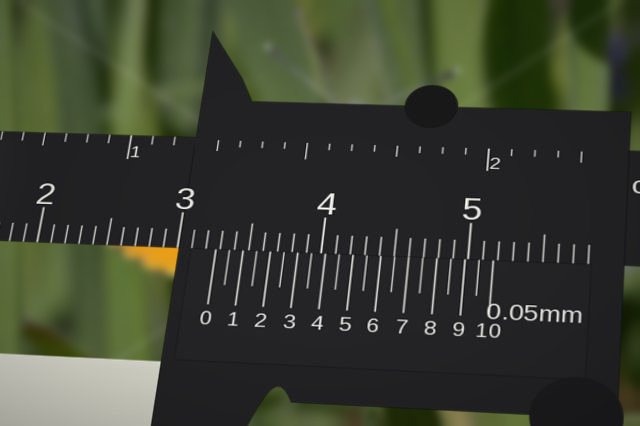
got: 32.7 mm
